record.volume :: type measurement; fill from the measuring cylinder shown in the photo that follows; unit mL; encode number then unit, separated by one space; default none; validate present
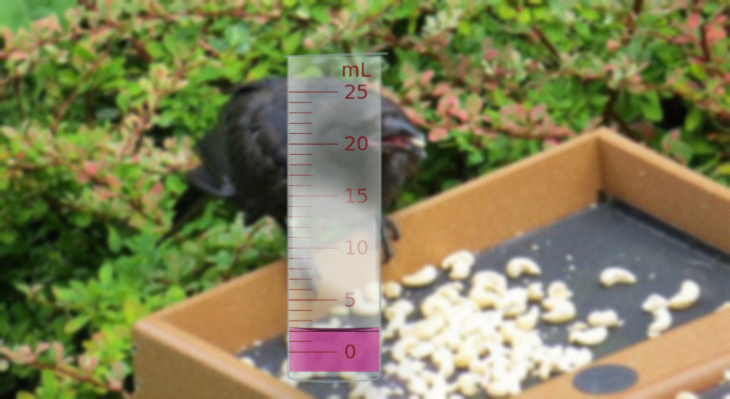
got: 2 mL
